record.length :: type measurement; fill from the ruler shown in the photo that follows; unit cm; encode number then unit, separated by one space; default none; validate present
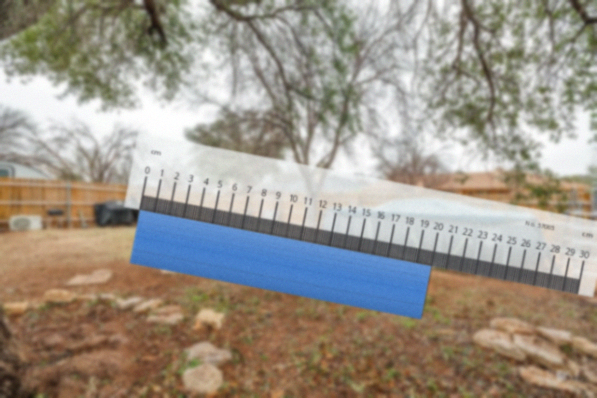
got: 20 cm
